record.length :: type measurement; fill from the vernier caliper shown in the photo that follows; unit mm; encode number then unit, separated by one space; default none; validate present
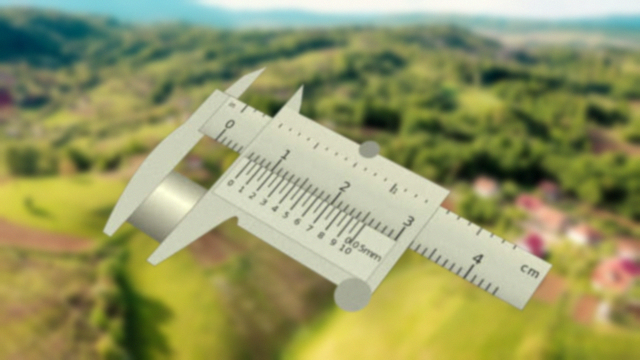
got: 6.5 mm
